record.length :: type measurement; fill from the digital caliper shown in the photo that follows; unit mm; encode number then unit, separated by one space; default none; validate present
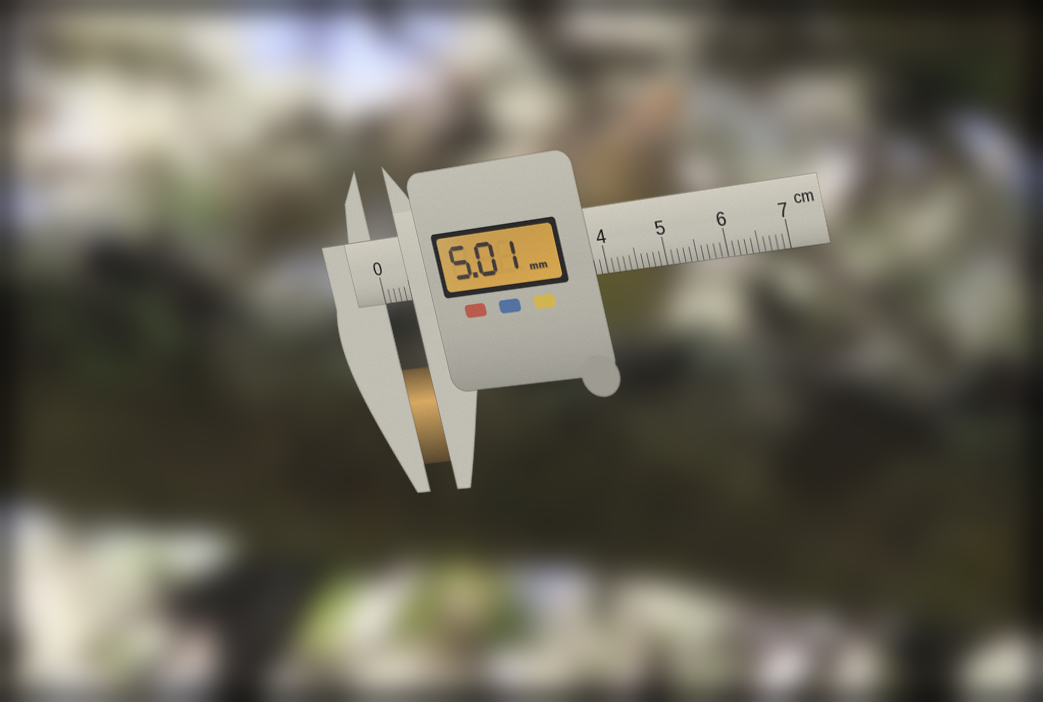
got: 5.01 mm
